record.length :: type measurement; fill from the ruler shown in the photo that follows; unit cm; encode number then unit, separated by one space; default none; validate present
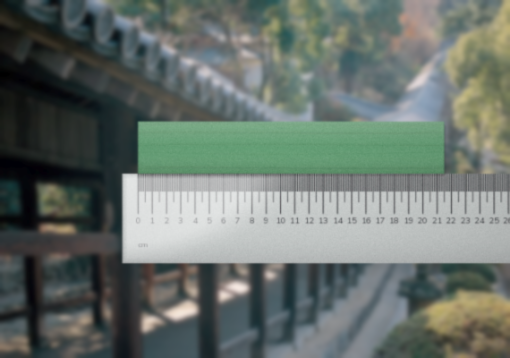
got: 21.5 cm
